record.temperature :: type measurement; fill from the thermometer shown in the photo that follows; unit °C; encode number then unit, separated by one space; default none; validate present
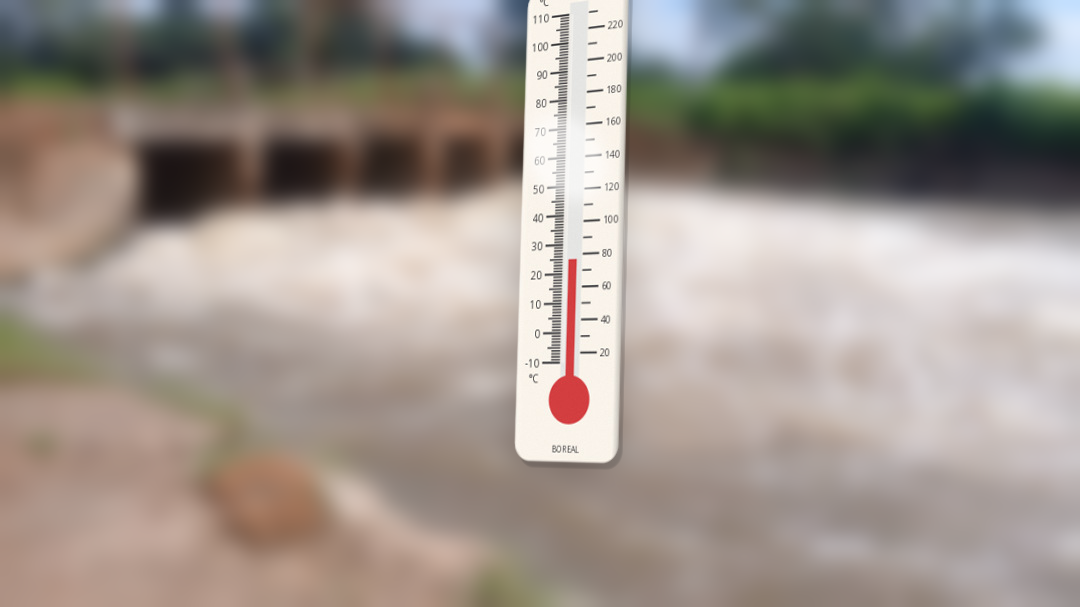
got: 25 °C
